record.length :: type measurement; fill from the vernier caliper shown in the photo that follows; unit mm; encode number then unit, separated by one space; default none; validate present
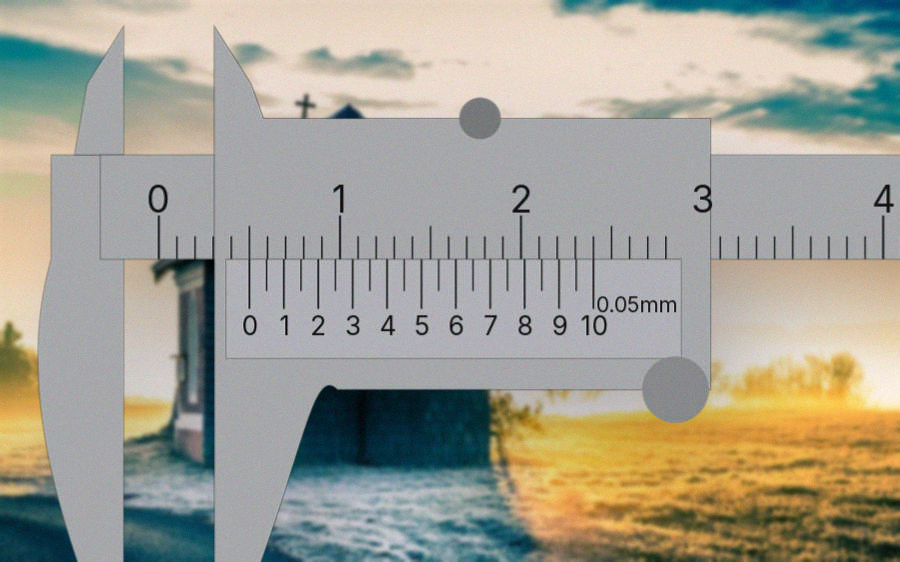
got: 5.0 mm
